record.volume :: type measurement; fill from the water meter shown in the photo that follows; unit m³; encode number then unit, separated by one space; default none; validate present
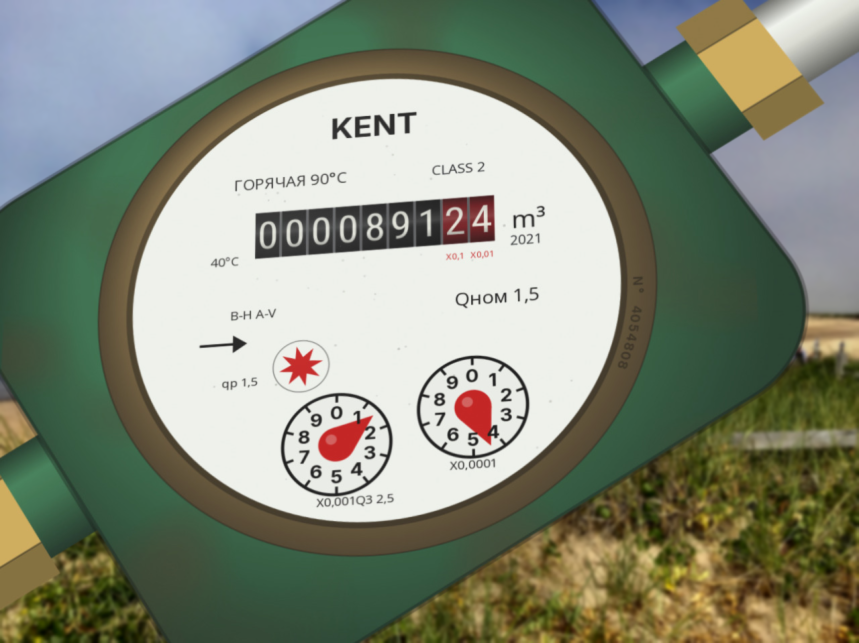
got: 891.2414 m³
